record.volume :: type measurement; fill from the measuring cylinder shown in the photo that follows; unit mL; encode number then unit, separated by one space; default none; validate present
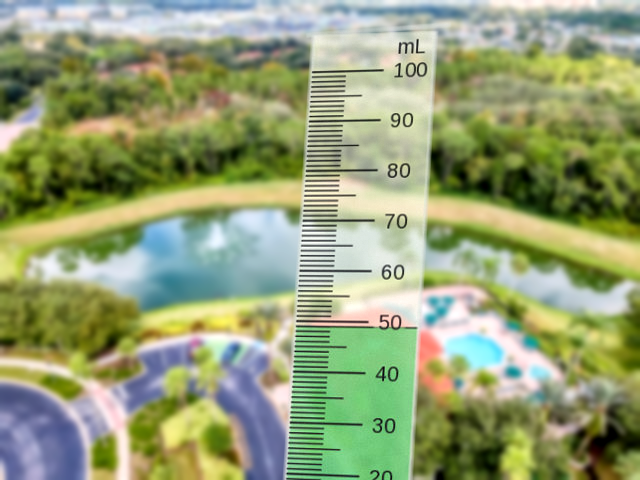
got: 49 mL
